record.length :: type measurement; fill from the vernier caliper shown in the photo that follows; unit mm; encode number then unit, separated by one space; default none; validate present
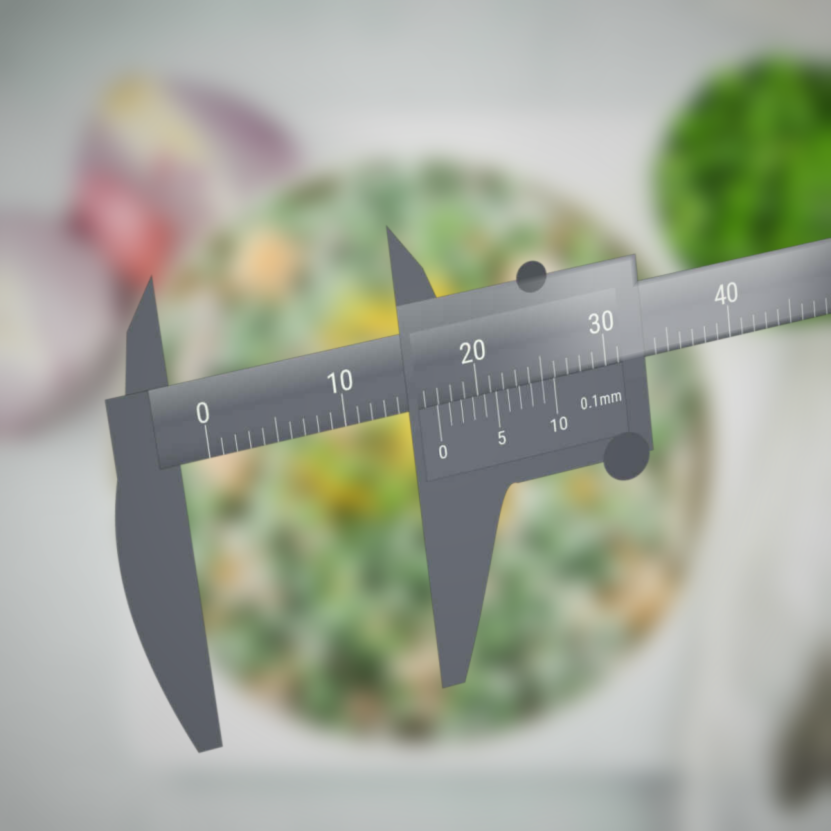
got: 16.9 mm
